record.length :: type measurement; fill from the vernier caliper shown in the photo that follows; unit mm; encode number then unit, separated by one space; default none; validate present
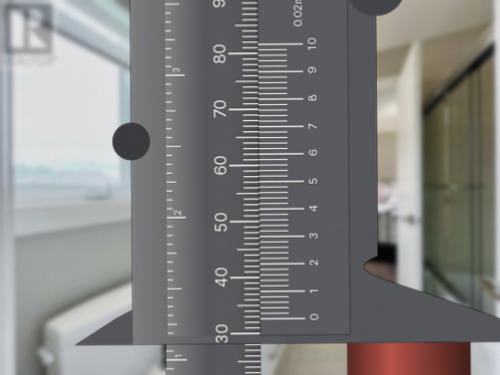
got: 32.6 mm
